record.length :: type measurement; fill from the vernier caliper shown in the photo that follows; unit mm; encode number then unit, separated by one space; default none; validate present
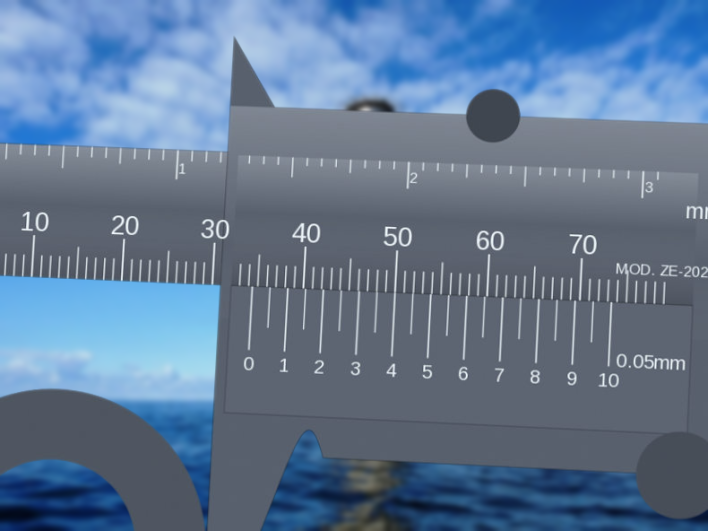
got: 34.4 mm
